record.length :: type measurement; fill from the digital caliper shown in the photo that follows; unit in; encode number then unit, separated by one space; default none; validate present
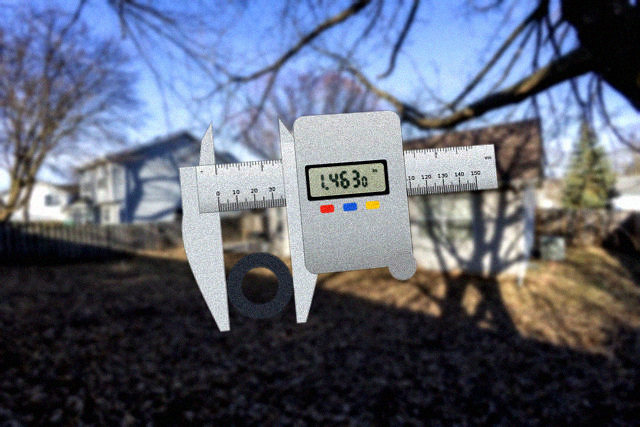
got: 1.4630 in
